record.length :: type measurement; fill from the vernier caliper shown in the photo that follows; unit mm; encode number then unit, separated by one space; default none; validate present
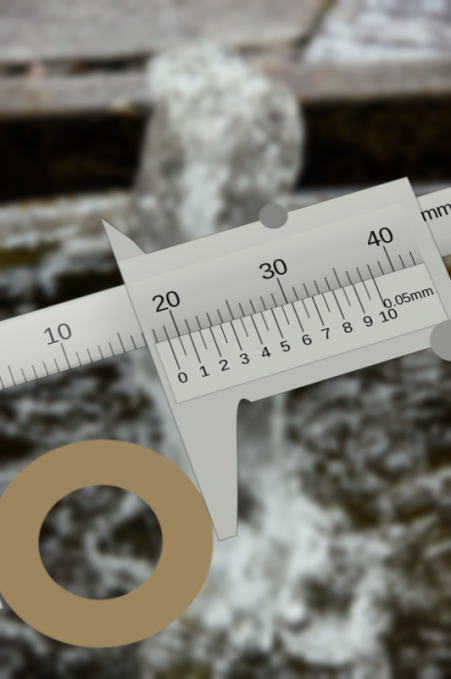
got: 19.0 mm
